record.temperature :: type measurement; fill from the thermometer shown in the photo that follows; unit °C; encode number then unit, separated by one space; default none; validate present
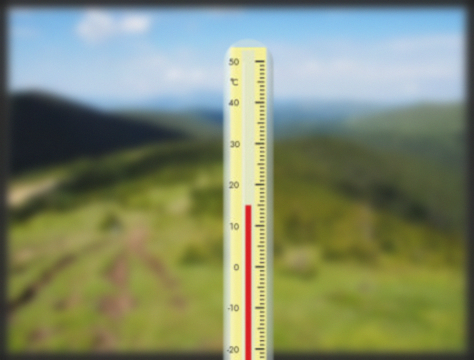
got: 15 °C
